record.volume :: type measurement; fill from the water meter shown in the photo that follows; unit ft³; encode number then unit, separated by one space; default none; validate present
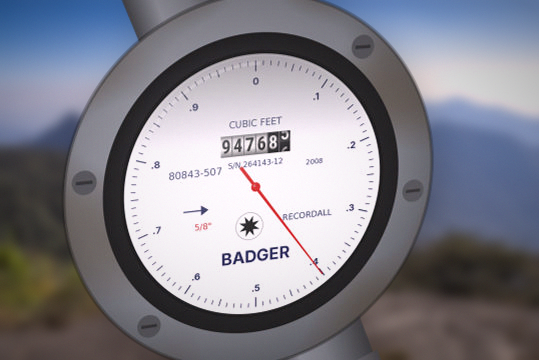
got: 947685.40 ft³
